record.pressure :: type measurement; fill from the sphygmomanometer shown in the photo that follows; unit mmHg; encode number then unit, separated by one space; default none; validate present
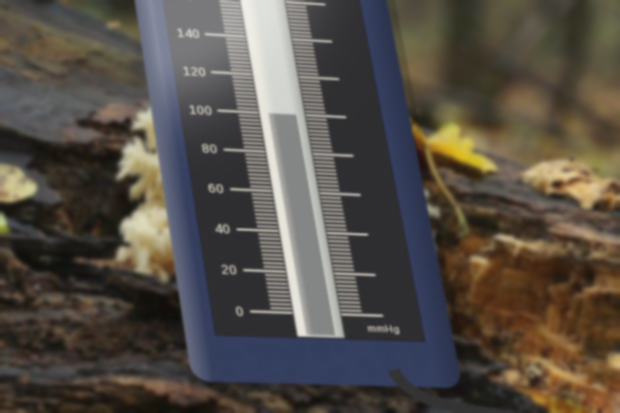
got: 100 mmHg
